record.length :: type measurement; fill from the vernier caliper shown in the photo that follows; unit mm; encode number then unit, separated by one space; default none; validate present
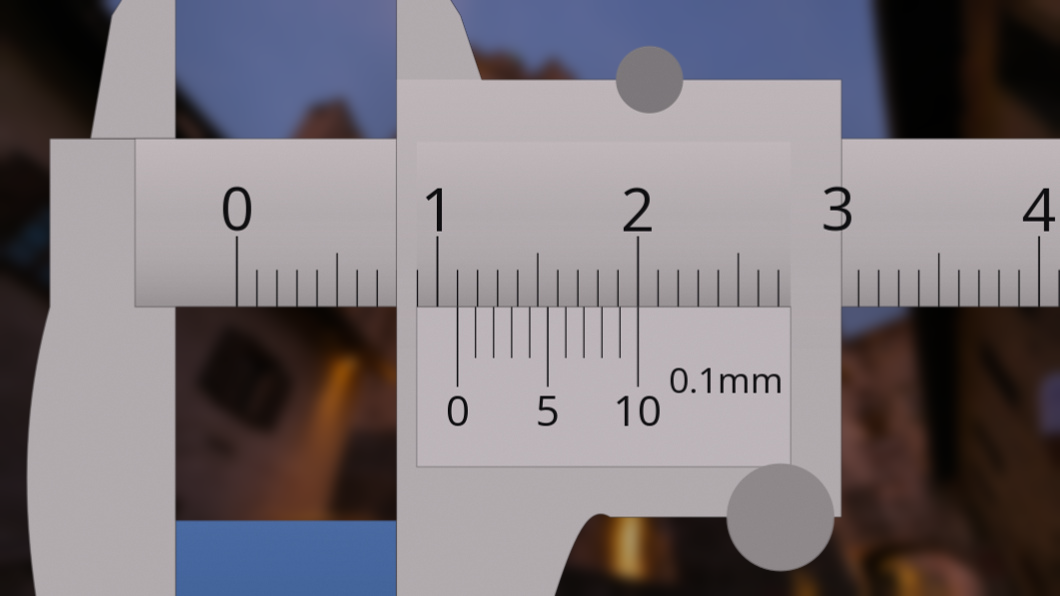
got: 11.0 mm
